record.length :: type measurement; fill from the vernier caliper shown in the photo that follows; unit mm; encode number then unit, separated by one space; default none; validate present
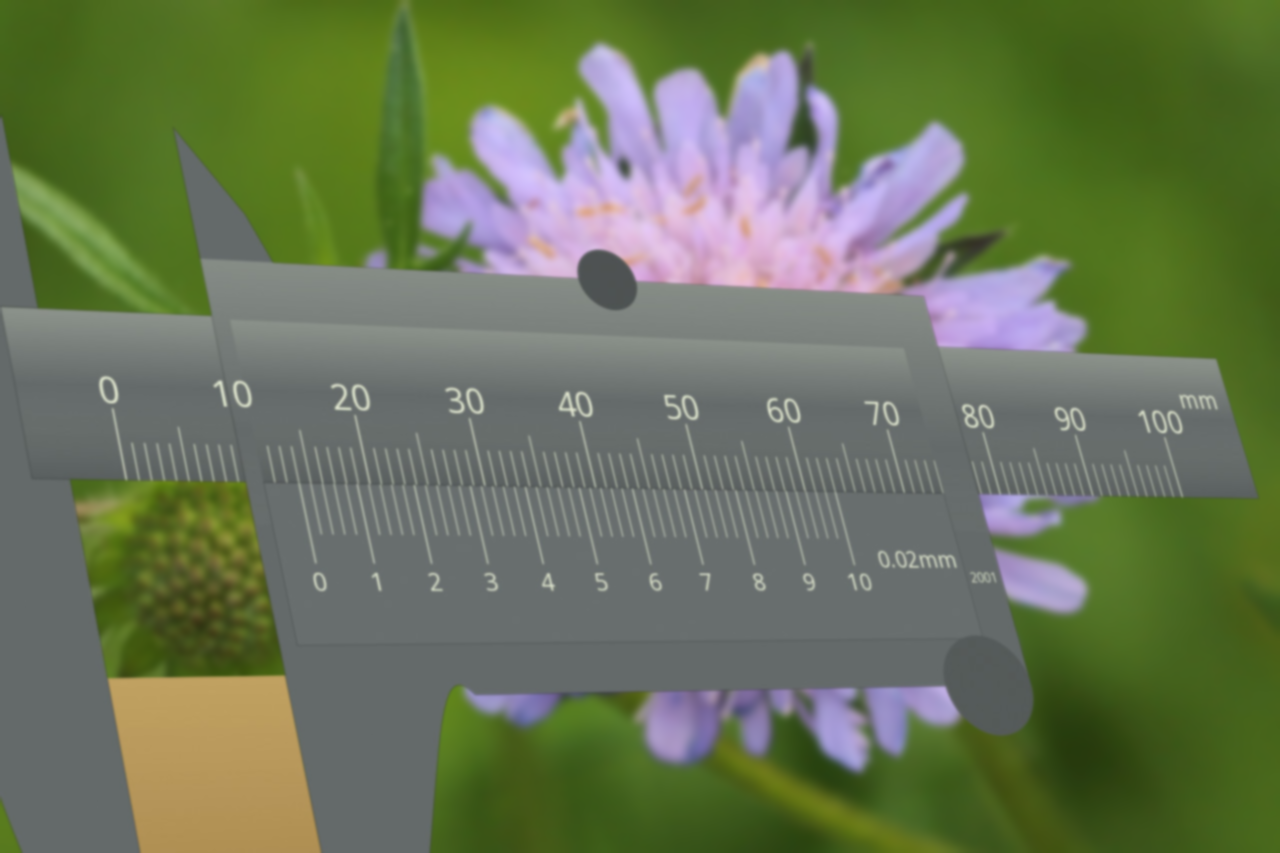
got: 14.0 mm
